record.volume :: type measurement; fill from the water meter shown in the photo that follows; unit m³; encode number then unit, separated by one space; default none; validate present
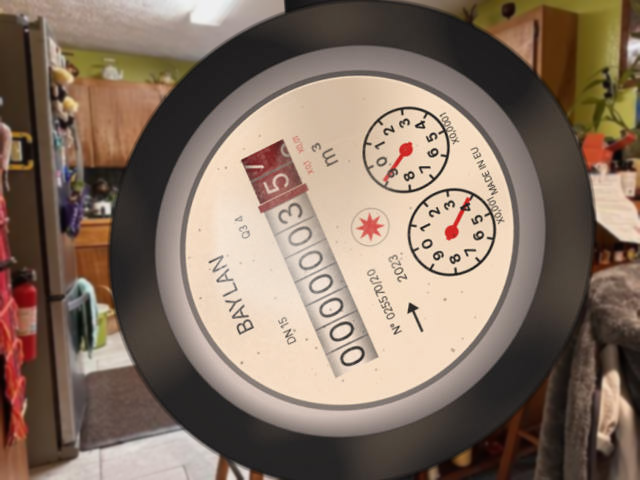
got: 3.5739 m³
